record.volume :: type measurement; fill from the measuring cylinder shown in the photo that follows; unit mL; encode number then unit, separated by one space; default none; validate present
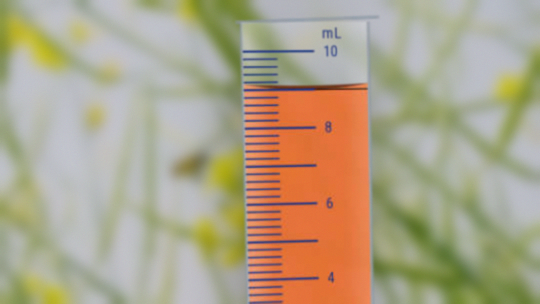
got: 9 mL
